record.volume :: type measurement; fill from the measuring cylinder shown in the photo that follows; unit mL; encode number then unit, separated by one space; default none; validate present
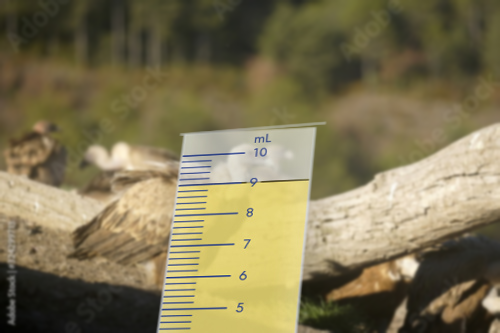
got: 9 mL
